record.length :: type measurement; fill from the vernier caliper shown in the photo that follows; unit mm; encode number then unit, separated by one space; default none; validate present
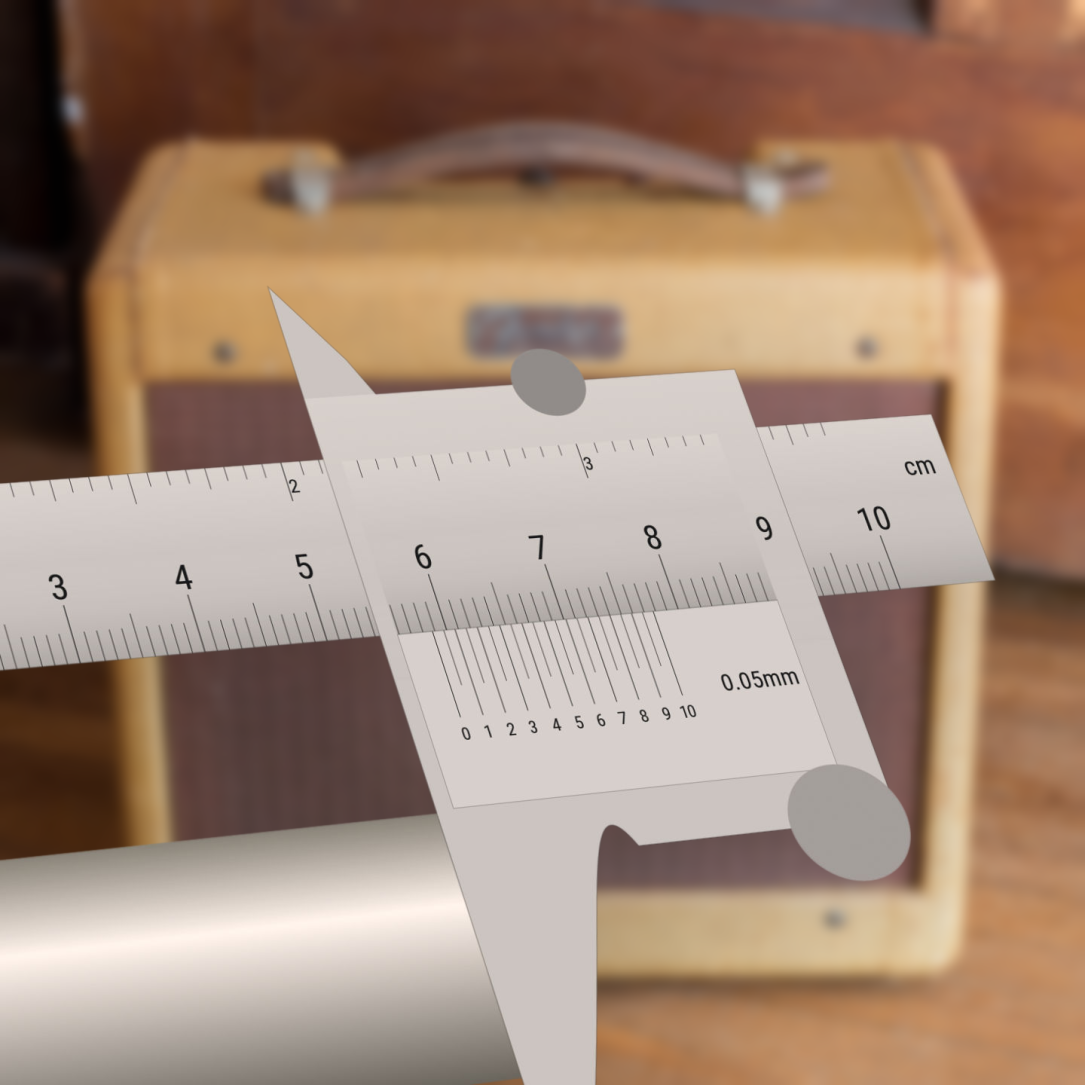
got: 58.8 mm
